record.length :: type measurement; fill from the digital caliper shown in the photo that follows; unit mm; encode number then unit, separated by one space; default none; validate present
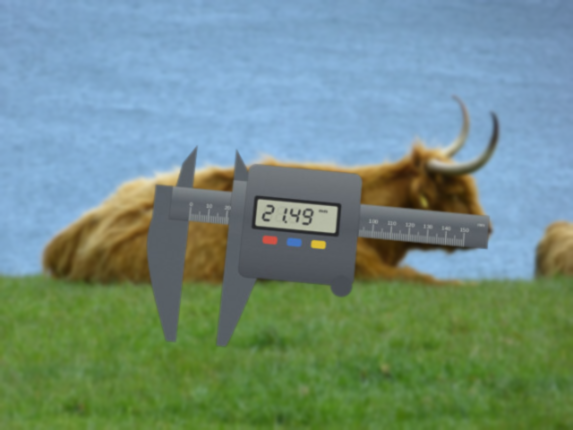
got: 21.49 mm
